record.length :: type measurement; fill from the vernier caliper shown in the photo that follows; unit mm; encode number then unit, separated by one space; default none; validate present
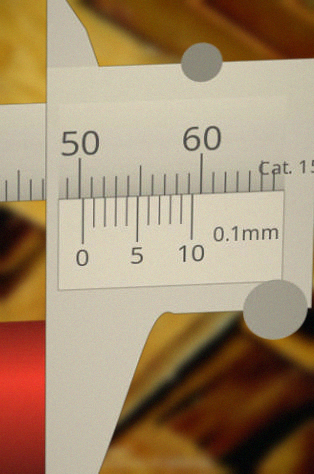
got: 50.3 mm
